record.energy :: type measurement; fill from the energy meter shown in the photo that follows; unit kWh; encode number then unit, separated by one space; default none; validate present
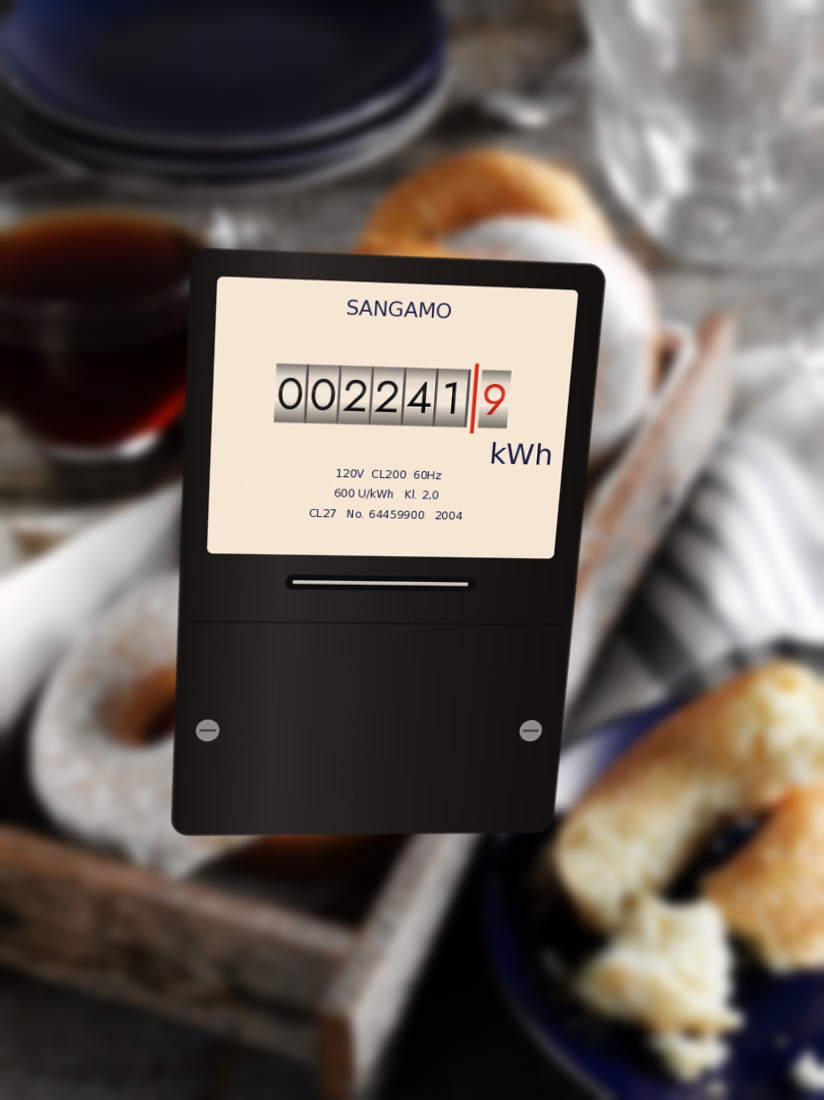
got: 2241.9 kWh
